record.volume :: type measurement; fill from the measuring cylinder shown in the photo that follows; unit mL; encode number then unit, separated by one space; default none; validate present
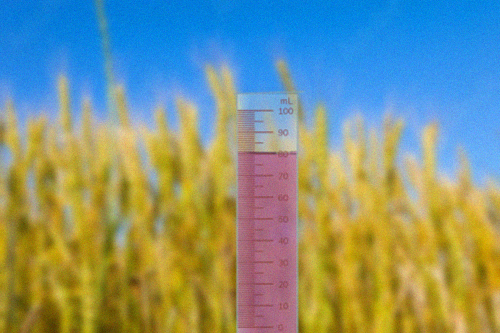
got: 80 mL
